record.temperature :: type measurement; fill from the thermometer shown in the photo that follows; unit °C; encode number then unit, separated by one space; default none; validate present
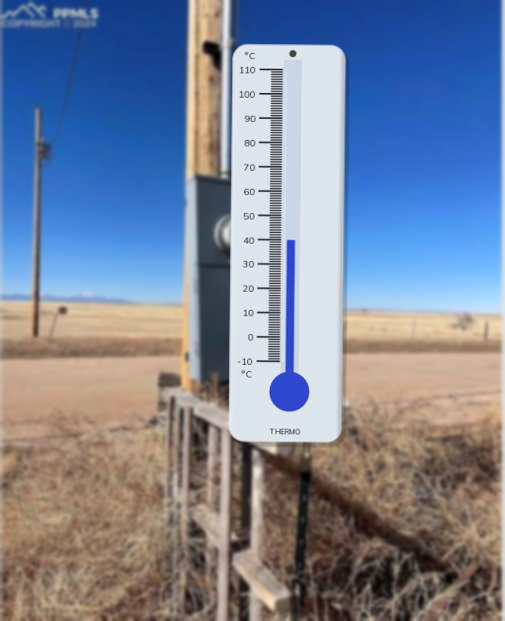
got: 40 °C
